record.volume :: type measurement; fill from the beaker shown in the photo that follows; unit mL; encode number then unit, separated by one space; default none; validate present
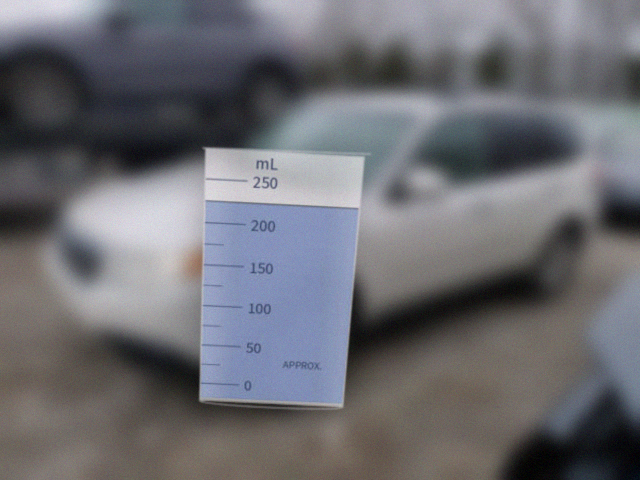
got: 225 mL
